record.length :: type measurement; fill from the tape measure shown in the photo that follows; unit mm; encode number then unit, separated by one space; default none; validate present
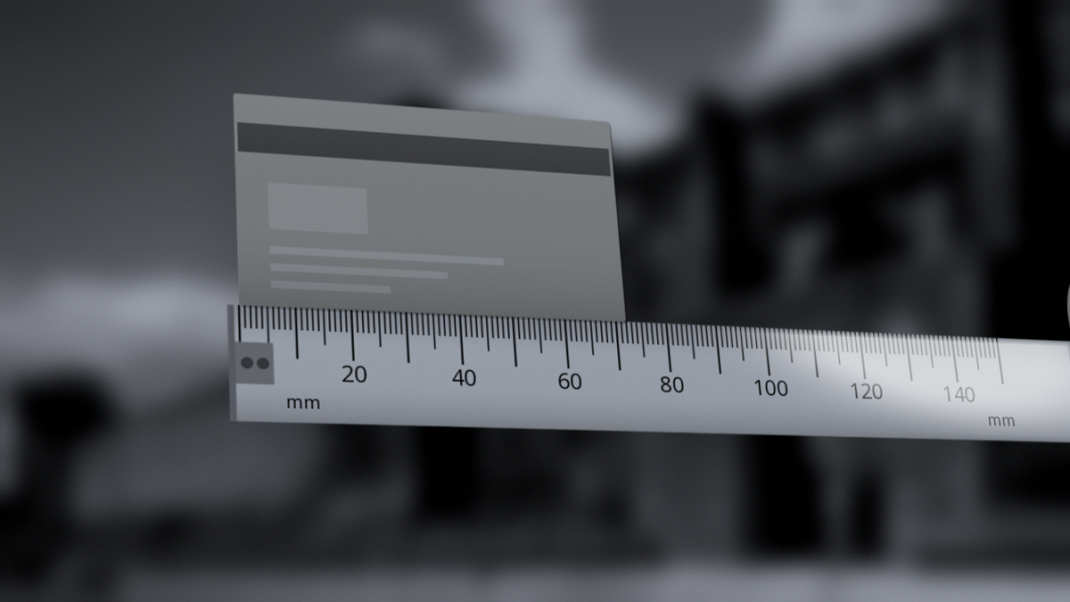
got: 72 mm
